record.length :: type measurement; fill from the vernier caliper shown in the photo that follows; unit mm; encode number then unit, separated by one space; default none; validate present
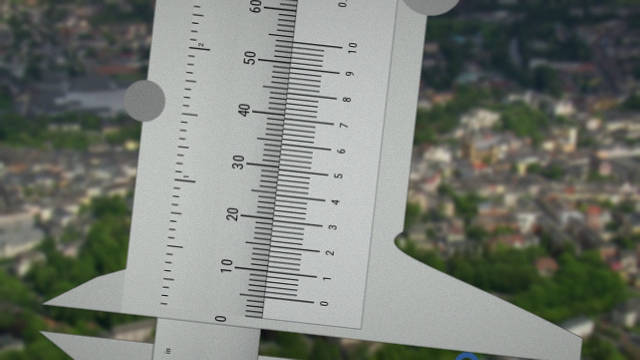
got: 5.0 mm
